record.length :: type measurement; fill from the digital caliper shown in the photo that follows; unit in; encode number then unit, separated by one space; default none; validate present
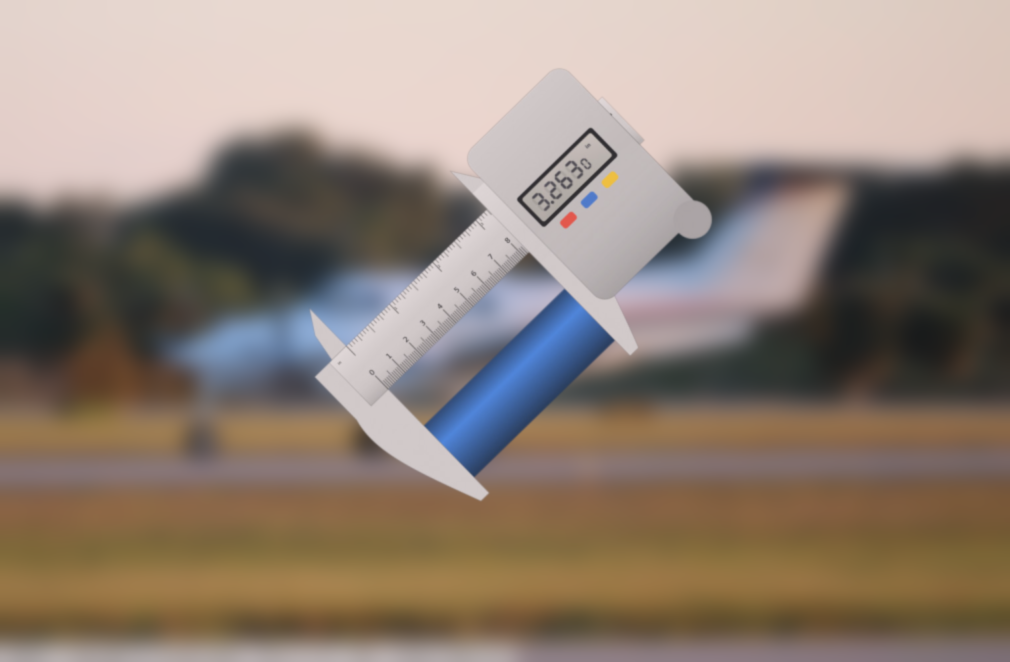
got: 3.2630 in
